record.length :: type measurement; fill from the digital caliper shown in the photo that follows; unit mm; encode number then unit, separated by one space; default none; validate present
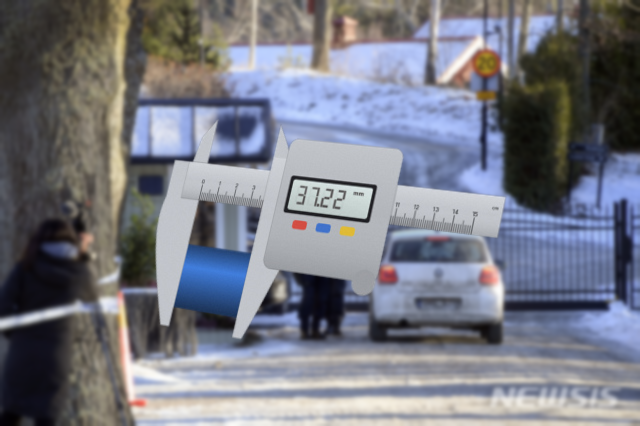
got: 37.22 mm
